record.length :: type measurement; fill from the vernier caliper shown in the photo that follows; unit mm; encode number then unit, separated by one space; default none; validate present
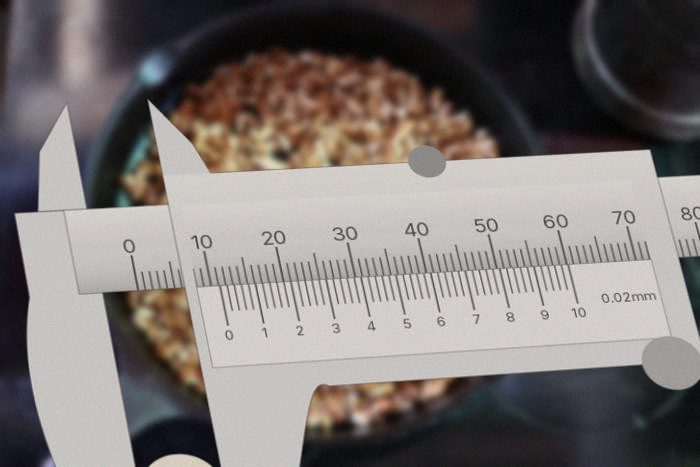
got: 11.2 mm
